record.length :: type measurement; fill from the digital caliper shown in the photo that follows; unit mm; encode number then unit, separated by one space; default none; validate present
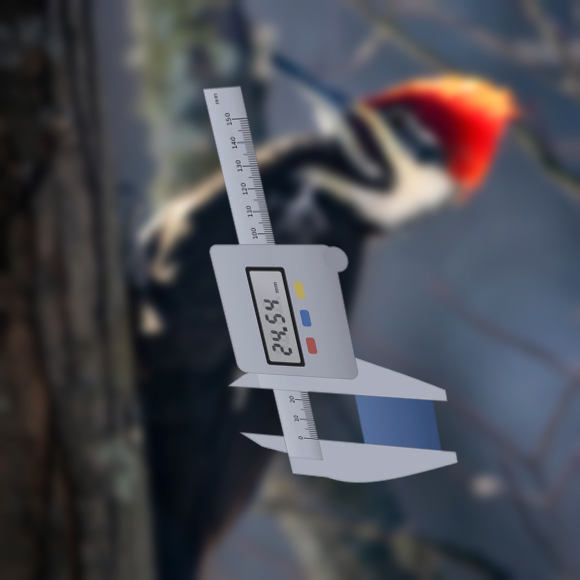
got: 24.54 mm
